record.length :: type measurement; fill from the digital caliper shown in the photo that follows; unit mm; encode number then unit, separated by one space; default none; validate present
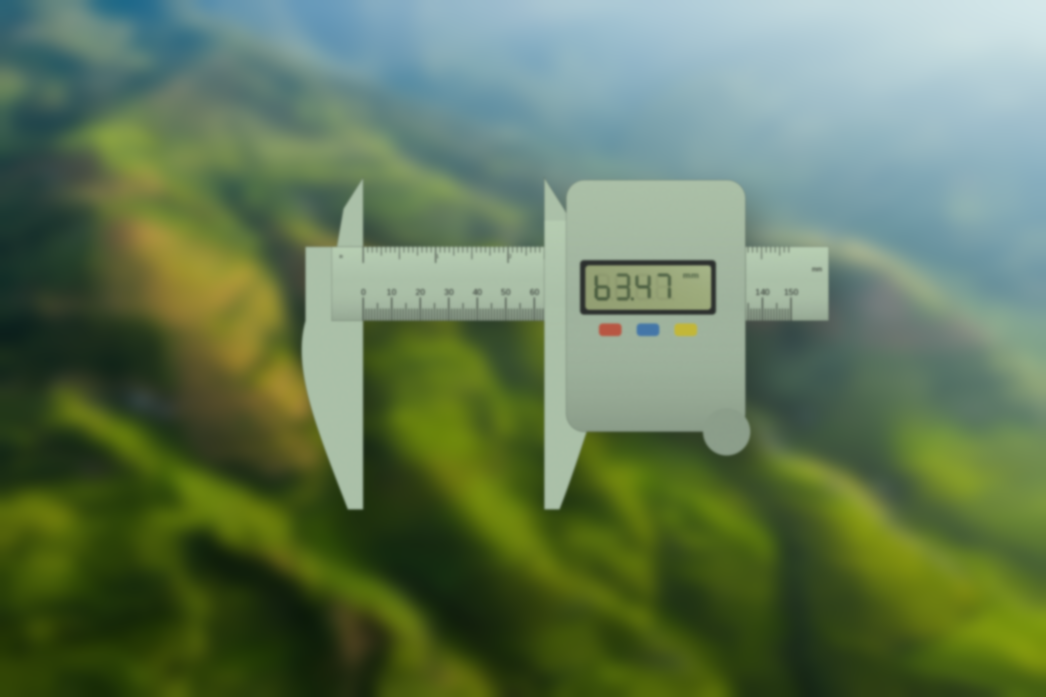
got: 63.47 mm
